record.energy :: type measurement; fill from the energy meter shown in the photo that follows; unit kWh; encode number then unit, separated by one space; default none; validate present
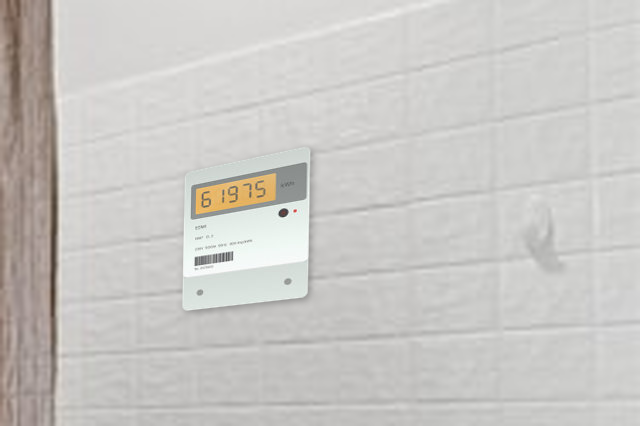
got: 61975 kWh
